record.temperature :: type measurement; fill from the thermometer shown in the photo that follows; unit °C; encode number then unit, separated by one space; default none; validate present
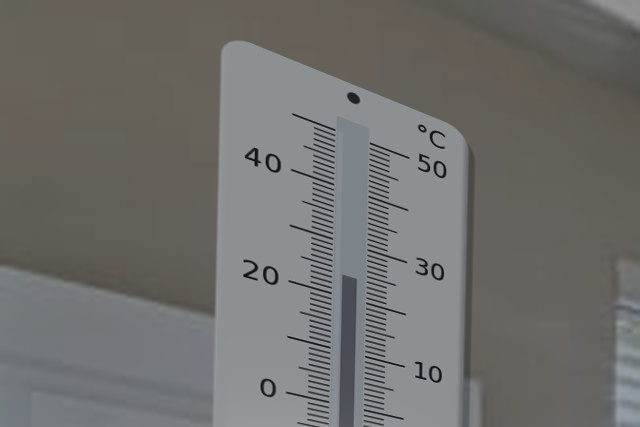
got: 24 °C
